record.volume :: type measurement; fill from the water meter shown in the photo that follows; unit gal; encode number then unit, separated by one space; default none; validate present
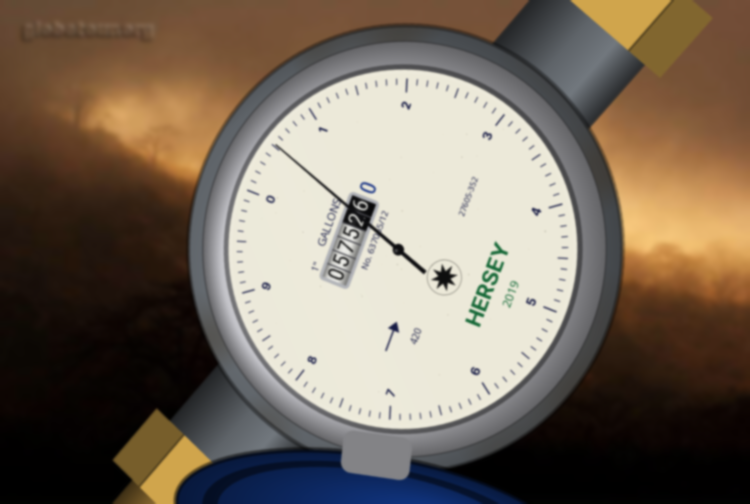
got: 575260.5 gal
